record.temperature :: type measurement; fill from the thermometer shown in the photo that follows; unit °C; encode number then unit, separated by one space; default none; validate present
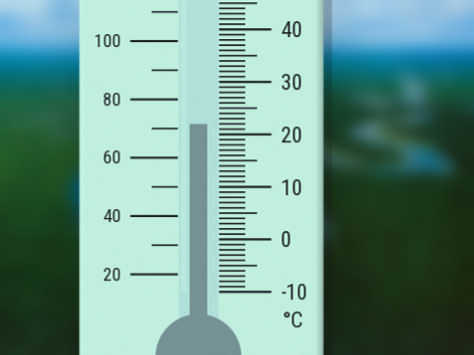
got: 22 °C
